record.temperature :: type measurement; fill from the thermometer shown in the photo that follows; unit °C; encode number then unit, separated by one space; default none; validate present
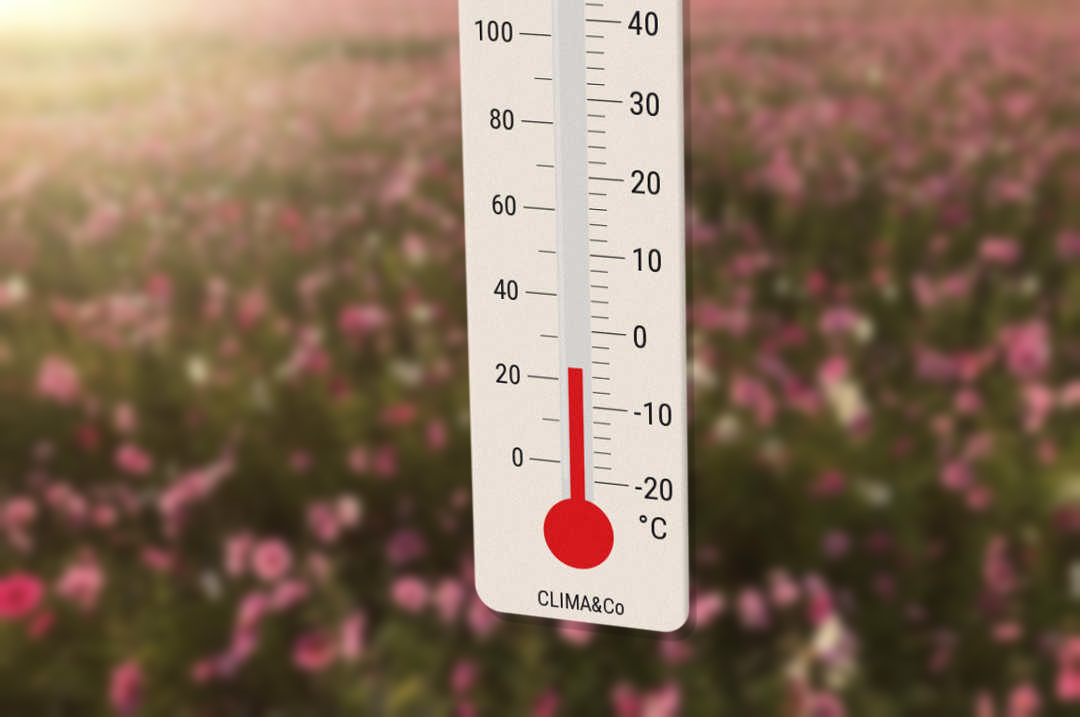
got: -5 °C
